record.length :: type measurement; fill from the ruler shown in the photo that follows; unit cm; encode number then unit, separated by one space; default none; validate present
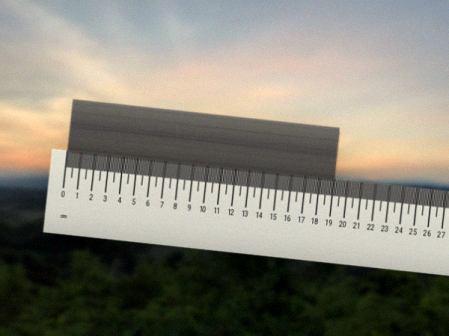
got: 19 cm
